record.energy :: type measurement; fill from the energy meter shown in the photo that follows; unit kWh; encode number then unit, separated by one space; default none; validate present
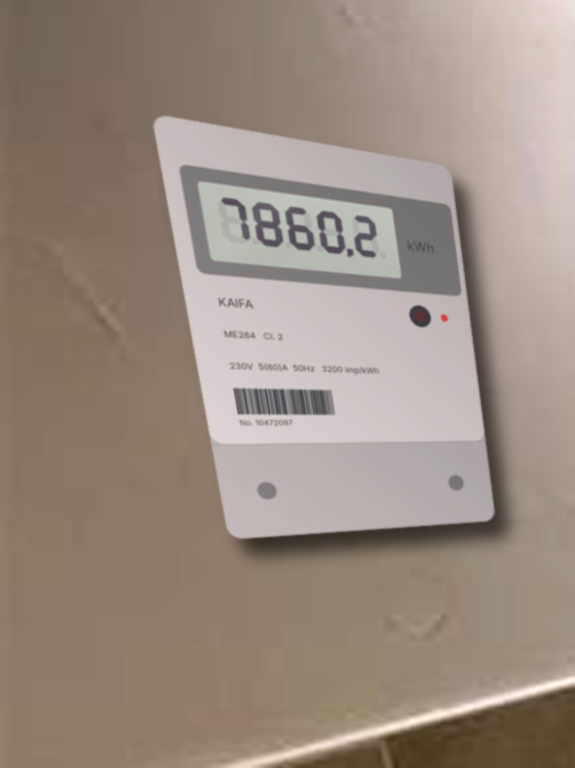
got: 7860.2 kWh
